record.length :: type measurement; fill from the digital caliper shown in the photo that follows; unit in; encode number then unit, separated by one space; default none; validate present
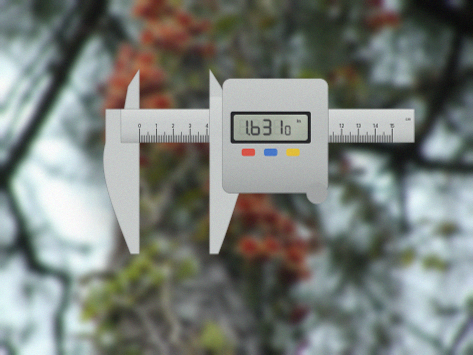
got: 1.6310 in
